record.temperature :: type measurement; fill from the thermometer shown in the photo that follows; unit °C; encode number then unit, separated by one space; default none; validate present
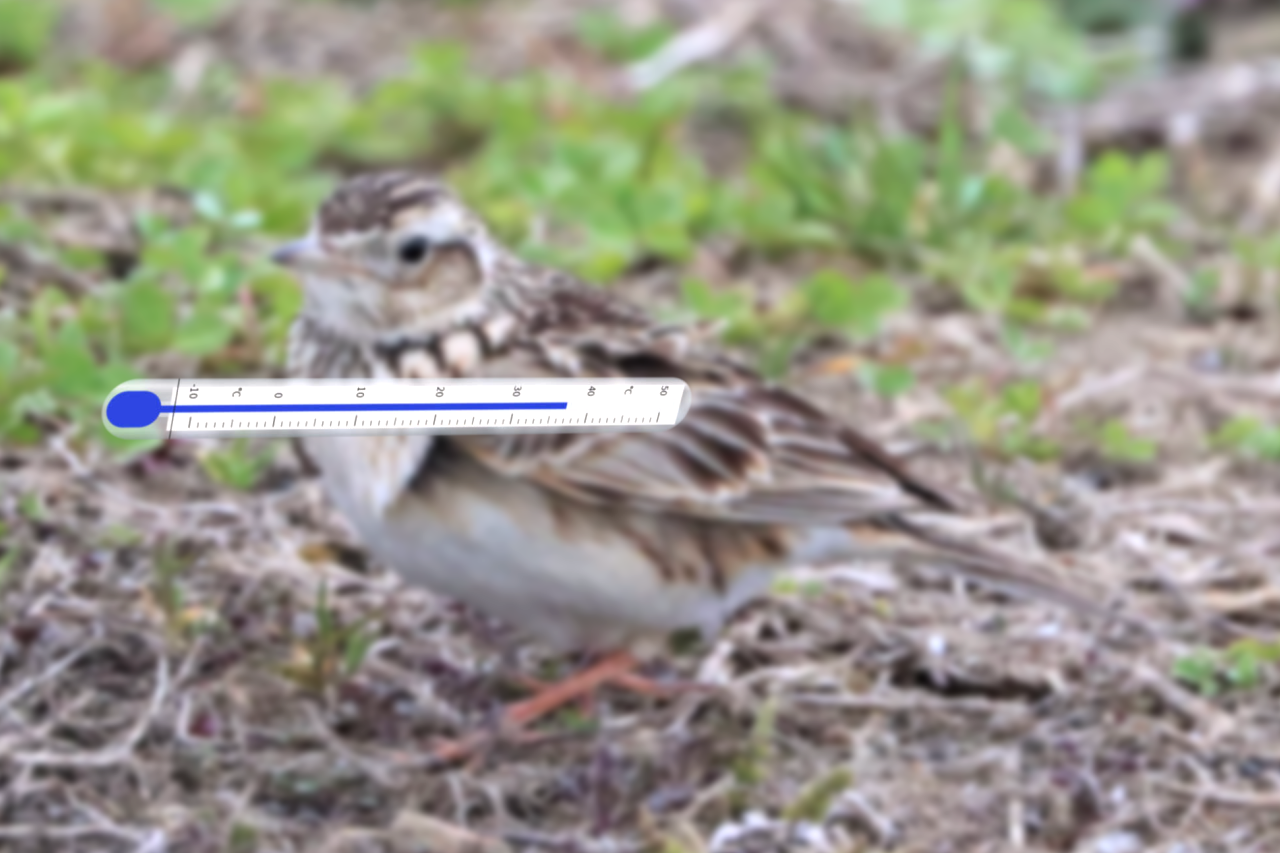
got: 37 °C
